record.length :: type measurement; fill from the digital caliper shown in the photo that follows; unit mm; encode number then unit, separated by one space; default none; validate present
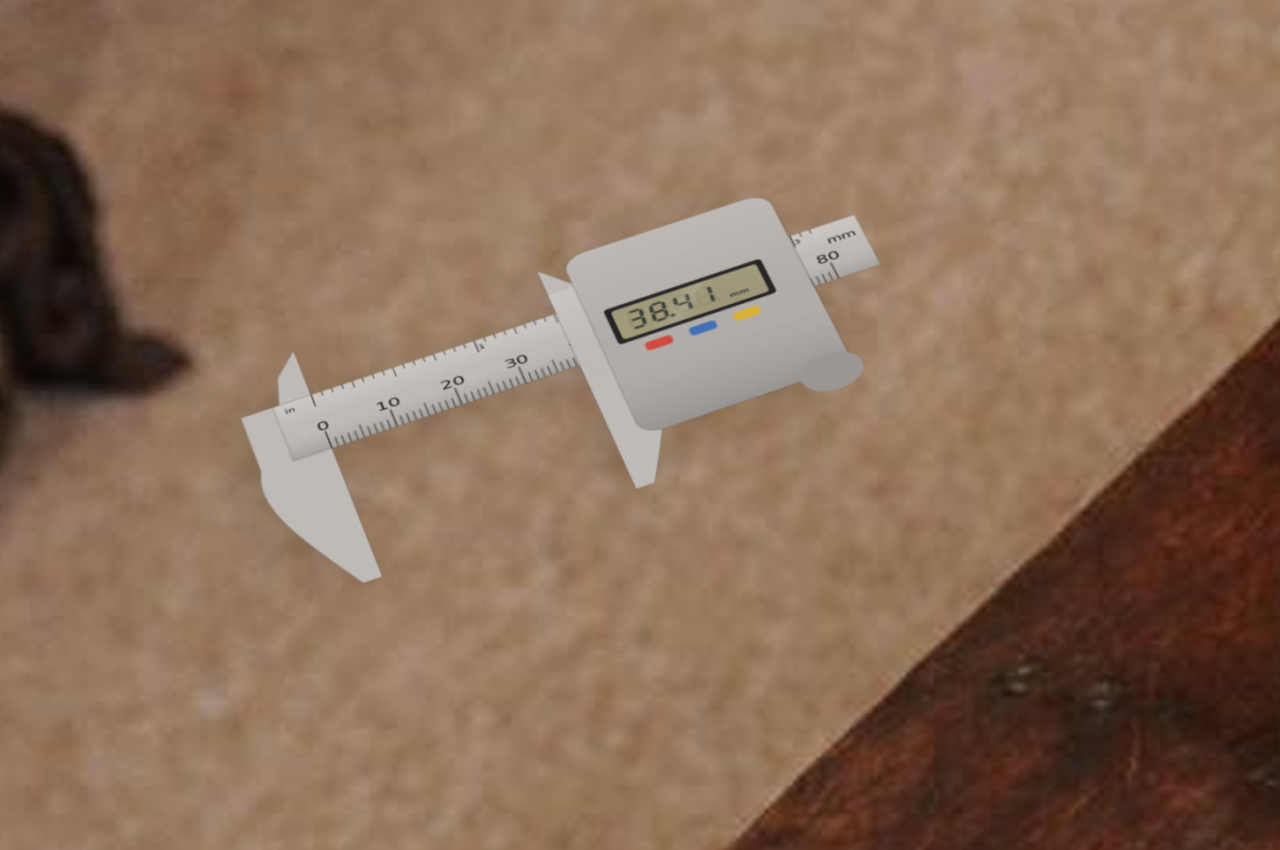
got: 38.41 mm
